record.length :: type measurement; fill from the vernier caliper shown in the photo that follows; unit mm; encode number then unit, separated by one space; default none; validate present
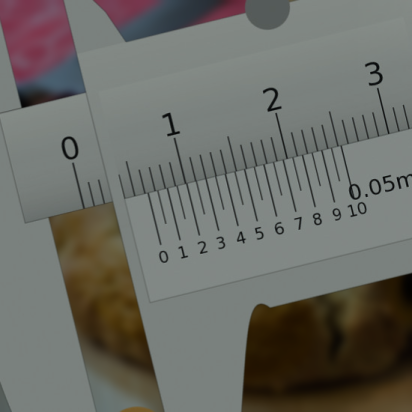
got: 6.3 mm
